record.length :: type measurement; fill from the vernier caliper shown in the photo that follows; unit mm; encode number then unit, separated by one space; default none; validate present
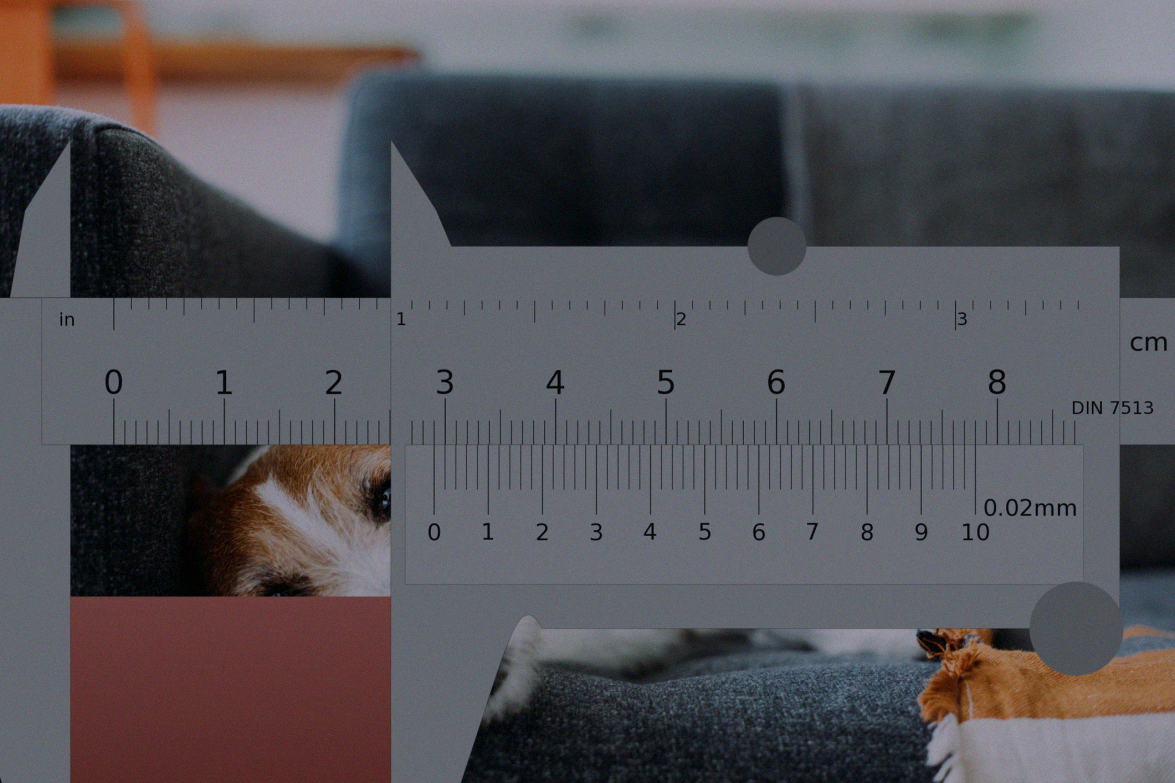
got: 29.0 mm
